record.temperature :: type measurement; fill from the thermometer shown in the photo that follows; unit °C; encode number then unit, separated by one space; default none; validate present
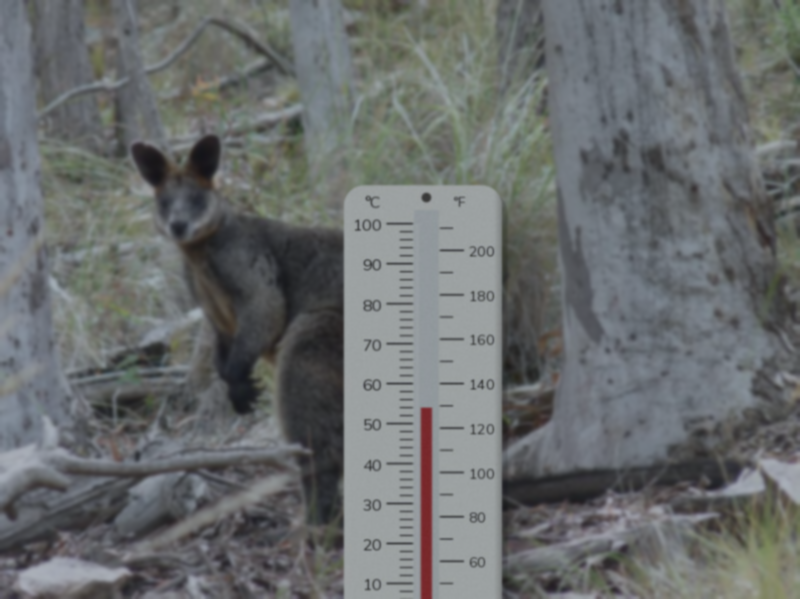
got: 54 °C
